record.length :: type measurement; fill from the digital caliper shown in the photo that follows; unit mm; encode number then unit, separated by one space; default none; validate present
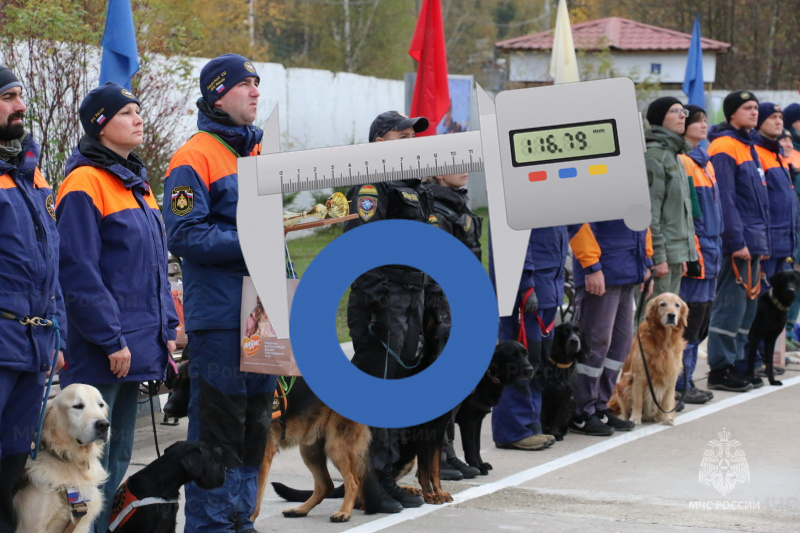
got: 116.79 mm
